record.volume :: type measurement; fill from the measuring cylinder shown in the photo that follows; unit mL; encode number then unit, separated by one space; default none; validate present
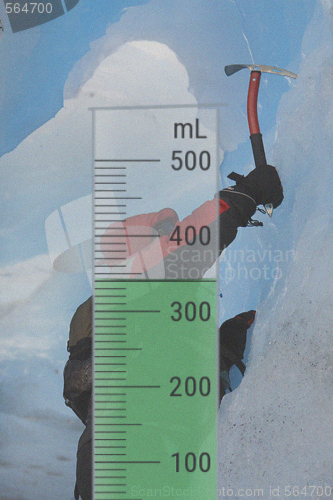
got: 340 mL
